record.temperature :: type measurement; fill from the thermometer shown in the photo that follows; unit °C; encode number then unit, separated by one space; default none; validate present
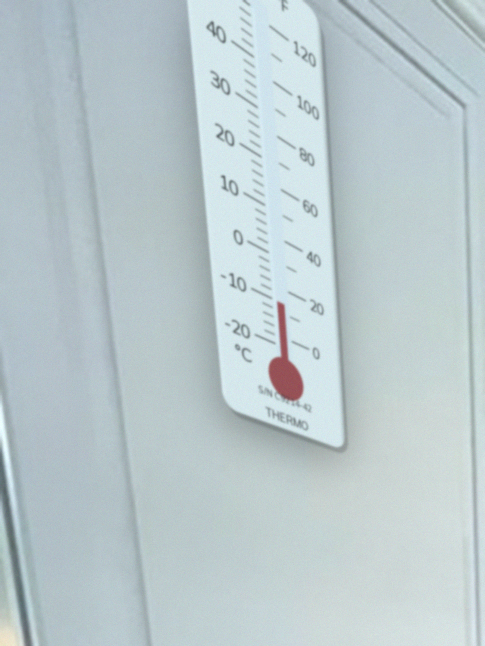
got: -10 °C
